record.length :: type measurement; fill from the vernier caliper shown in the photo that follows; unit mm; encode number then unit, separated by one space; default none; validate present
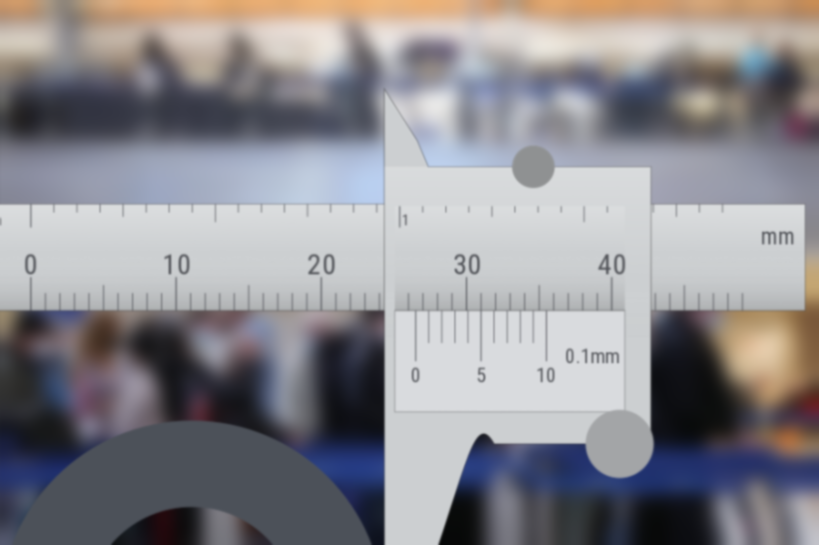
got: 26.5 mm
